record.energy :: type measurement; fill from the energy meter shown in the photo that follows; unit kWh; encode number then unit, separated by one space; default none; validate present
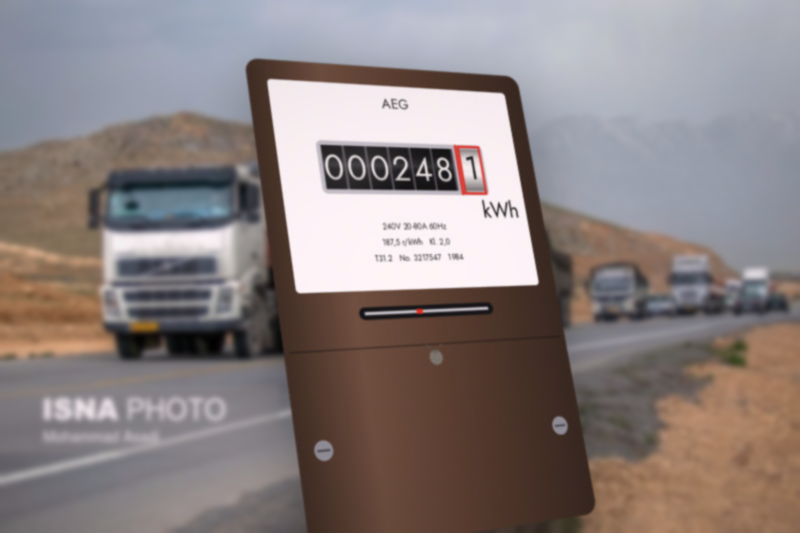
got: 248.1 kWh
